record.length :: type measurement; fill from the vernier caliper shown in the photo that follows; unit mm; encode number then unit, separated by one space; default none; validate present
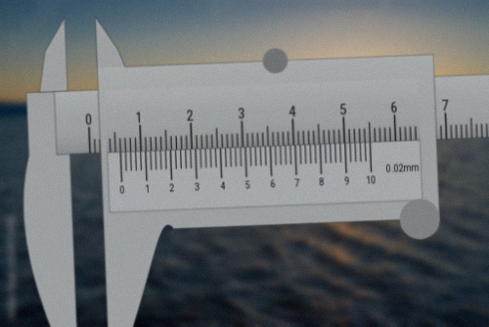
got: 6.0 mm
